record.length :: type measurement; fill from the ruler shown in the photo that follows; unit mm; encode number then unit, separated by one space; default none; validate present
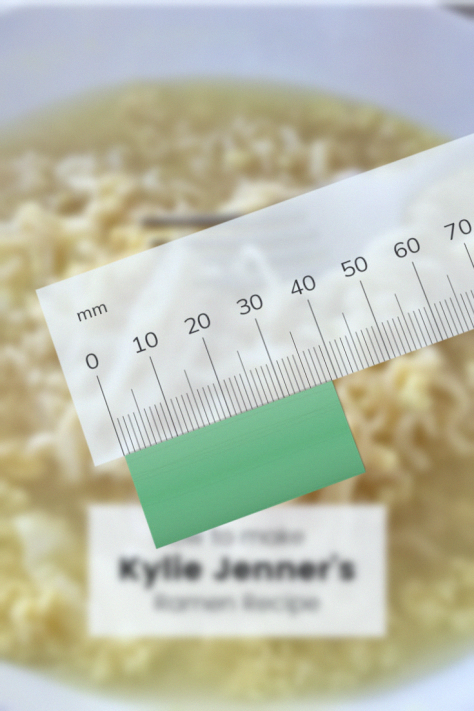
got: 39 mm
